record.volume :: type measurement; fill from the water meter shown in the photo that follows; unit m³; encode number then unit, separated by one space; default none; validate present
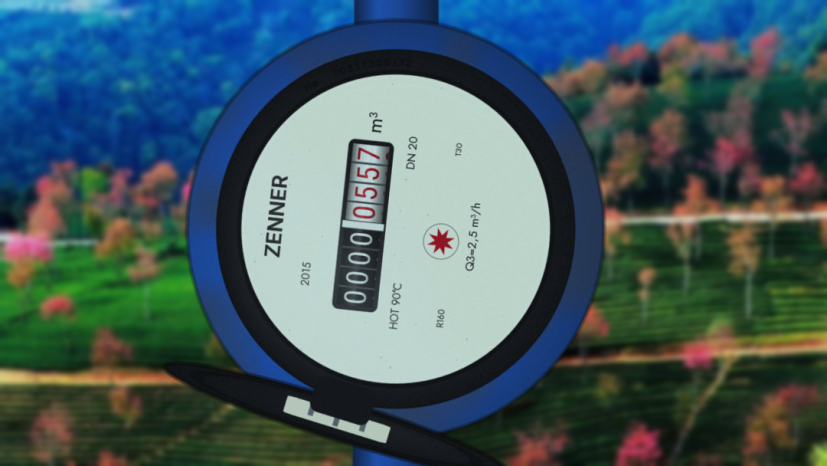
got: 0.0557 m³
